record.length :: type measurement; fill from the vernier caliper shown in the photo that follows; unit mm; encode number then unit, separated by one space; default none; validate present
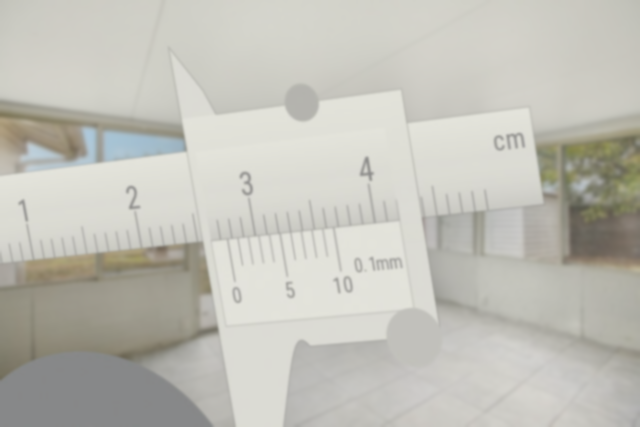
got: 27.6 mm
